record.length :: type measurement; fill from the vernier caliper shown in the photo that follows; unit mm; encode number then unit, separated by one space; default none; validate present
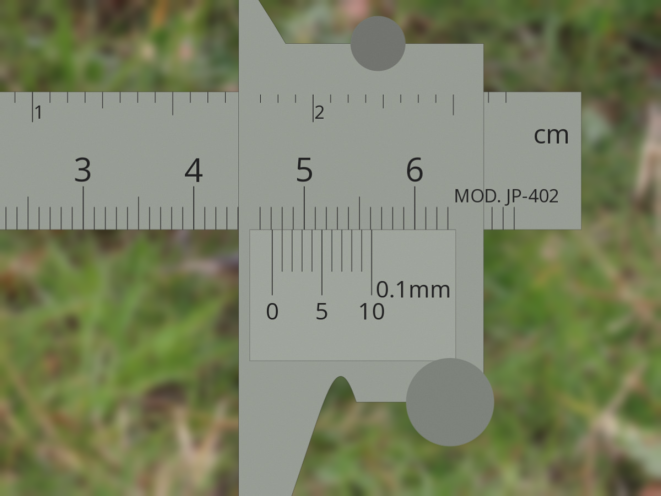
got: 47.1 mm
